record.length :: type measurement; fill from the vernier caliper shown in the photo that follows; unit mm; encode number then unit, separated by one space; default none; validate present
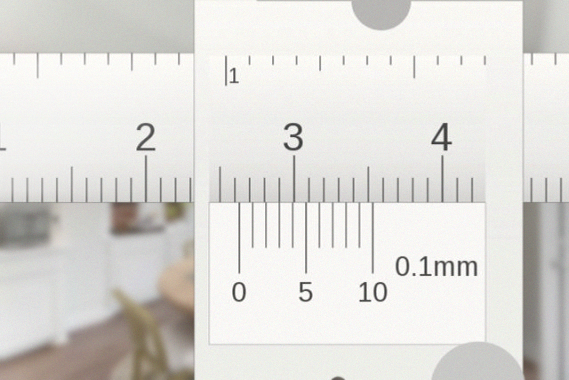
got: 26.3 mm
